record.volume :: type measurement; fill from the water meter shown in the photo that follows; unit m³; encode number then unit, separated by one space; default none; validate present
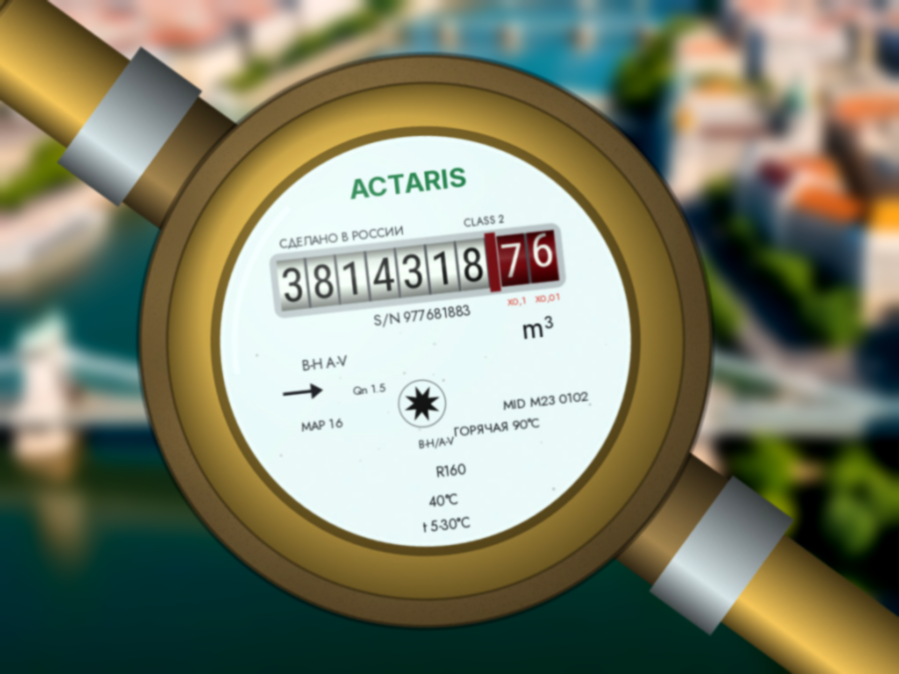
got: 3814318.76 m³
